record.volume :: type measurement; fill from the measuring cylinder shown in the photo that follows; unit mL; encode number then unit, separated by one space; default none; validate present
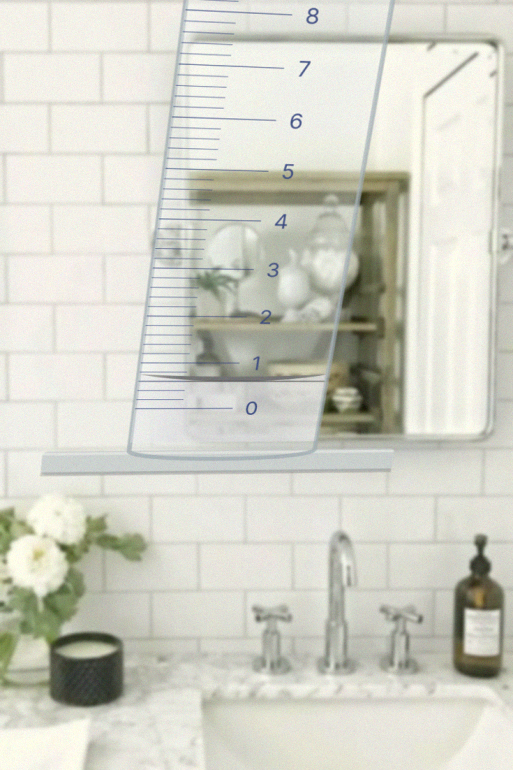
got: 0.6 mL
